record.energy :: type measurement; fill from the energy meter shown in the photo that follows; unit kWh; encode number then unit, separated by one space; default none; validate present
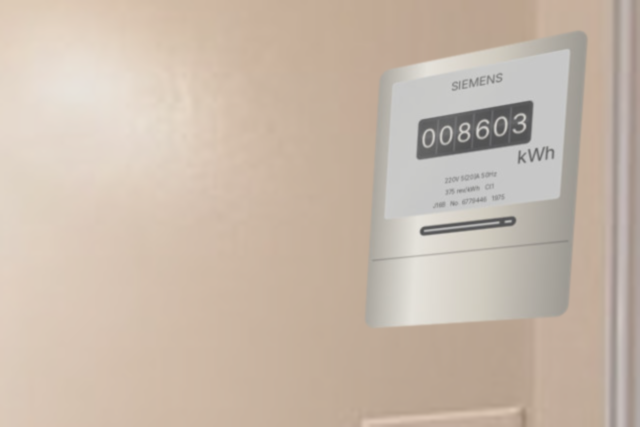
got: 8603 kWh
